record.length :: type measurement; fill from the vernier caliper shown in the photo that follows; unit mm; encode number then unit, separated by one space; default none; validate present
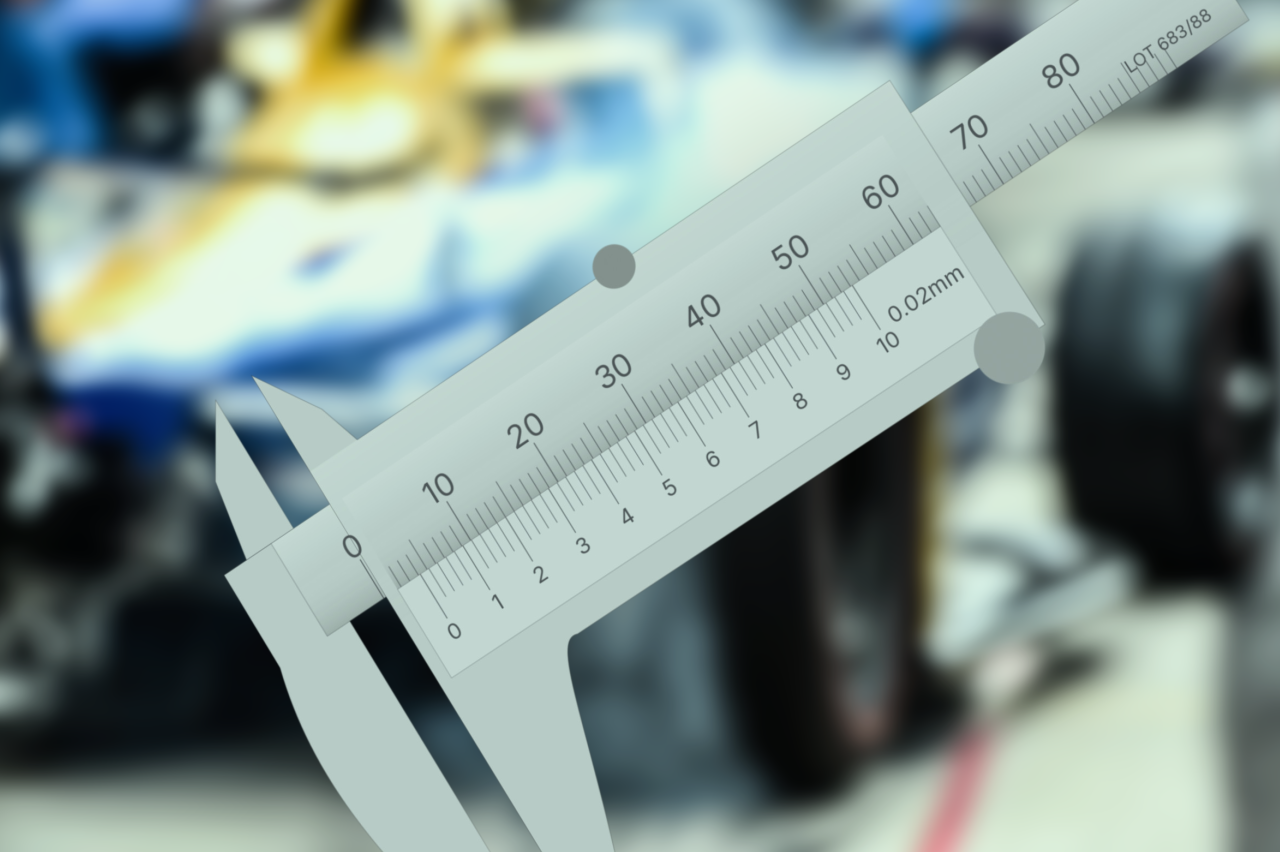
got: 4.2 mm
